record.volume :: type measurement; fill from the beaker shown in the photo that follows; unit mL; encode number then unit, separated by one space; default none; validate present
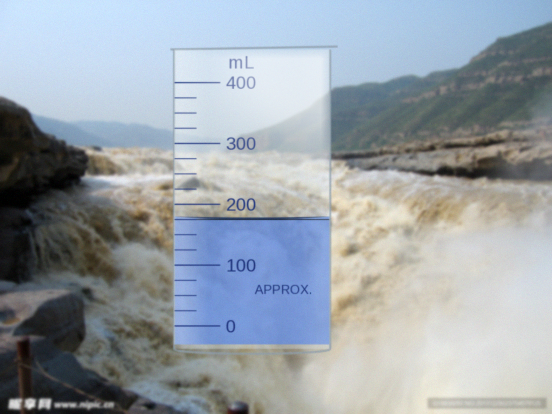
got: 175 mL
